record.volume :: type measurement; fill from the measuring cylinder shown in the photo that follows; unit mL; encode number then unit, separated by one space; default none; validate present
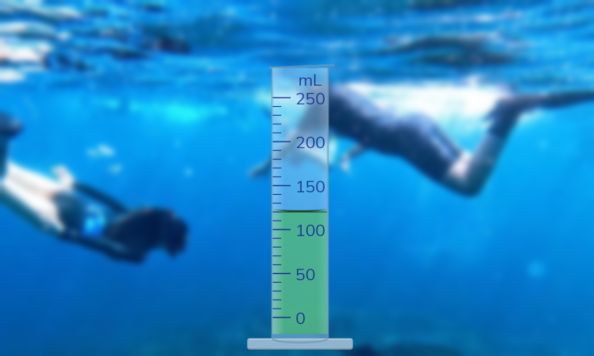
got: 120 mL
